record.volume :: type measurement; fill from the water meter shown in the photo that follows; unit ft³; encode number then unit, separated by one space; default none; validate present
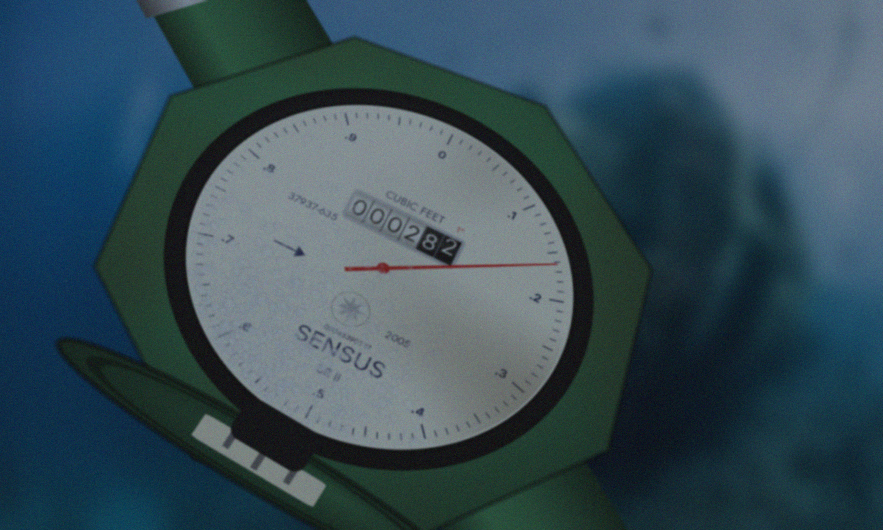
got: 282.16 ft³
